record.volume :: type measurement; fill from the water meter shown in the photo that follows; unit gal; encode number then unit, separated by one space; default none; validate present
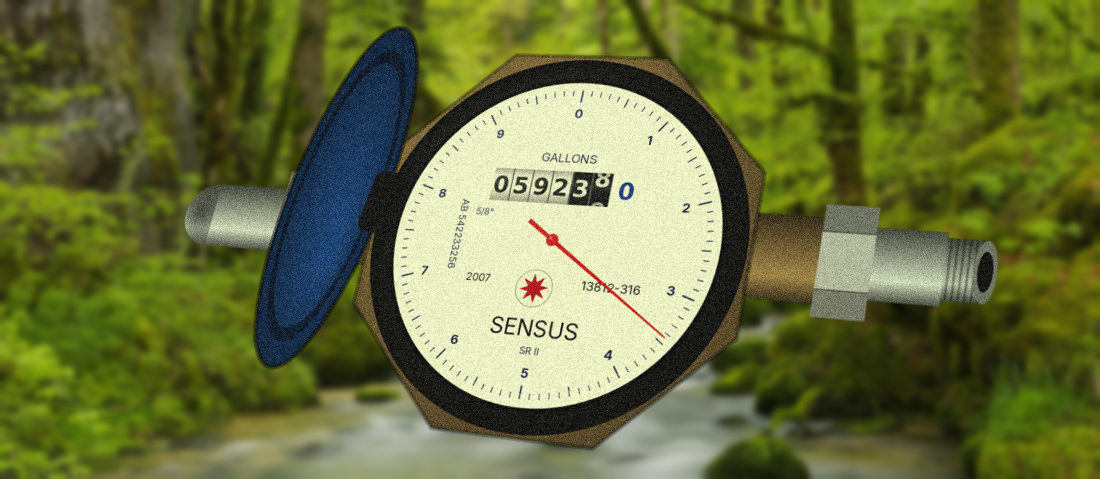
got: 592383.4 gal
